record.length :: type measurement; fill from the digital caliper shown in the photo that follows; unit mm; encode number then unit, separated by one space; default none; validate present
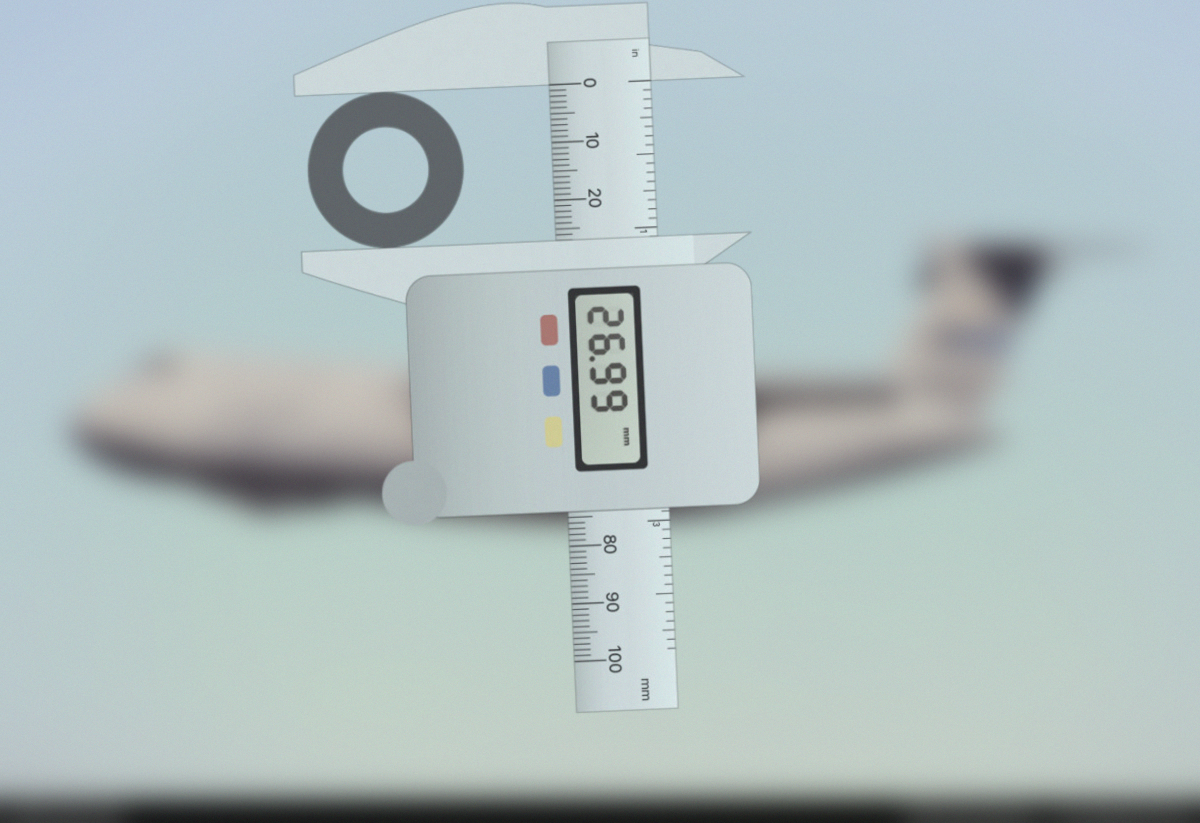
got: 26.99 mm
